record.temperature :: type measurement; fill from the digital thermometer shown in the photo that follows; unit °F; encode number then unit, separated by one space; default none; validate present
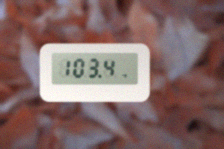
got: 103.4 °F
